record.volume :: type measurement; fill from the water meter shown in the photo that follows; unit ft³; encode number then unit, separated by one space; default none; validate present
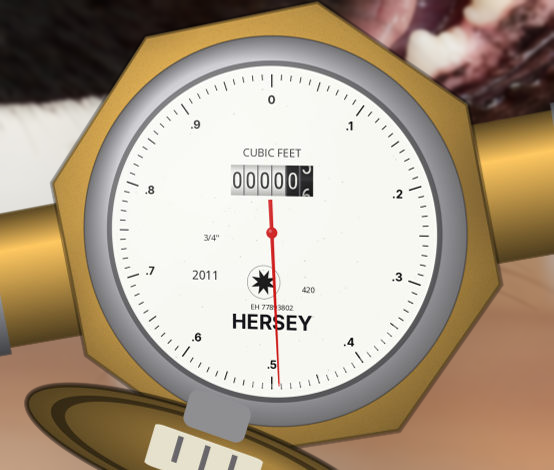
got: 5.49 ft³
